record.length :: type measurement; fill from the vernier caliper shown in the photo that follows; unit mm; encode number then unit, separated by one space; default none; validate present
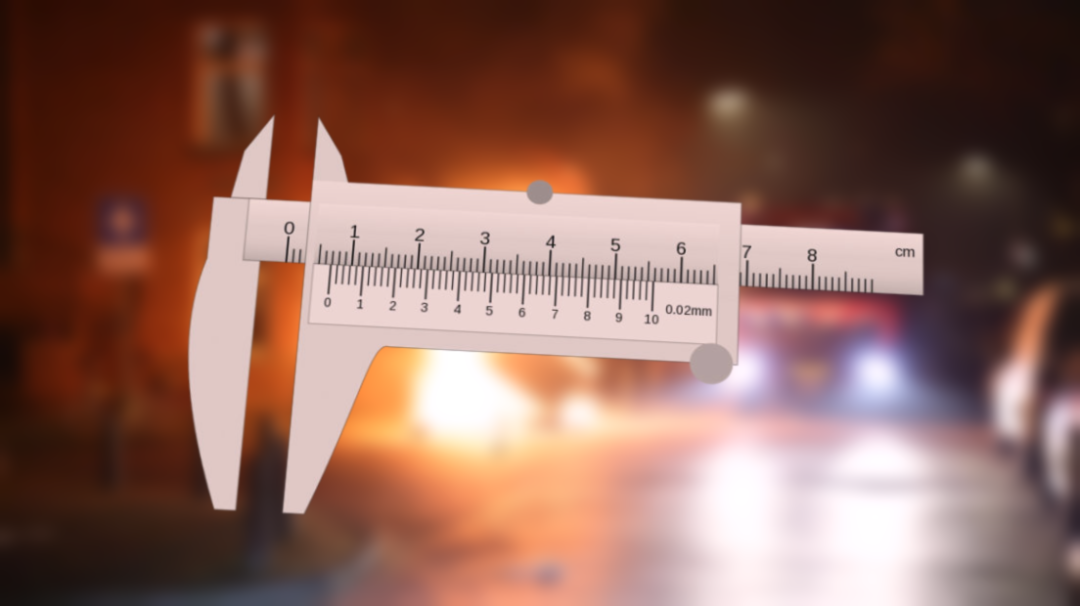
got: 6.8 mm
